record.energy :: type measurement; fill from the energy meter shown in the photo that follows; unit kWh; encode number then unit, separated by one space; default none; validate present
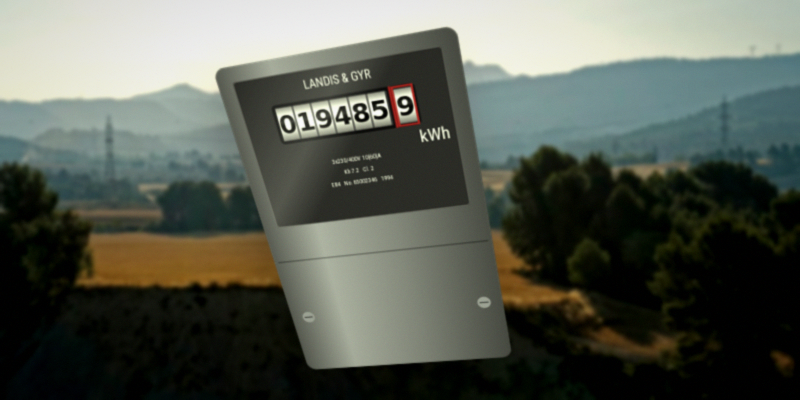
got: 19485.9 kWh
